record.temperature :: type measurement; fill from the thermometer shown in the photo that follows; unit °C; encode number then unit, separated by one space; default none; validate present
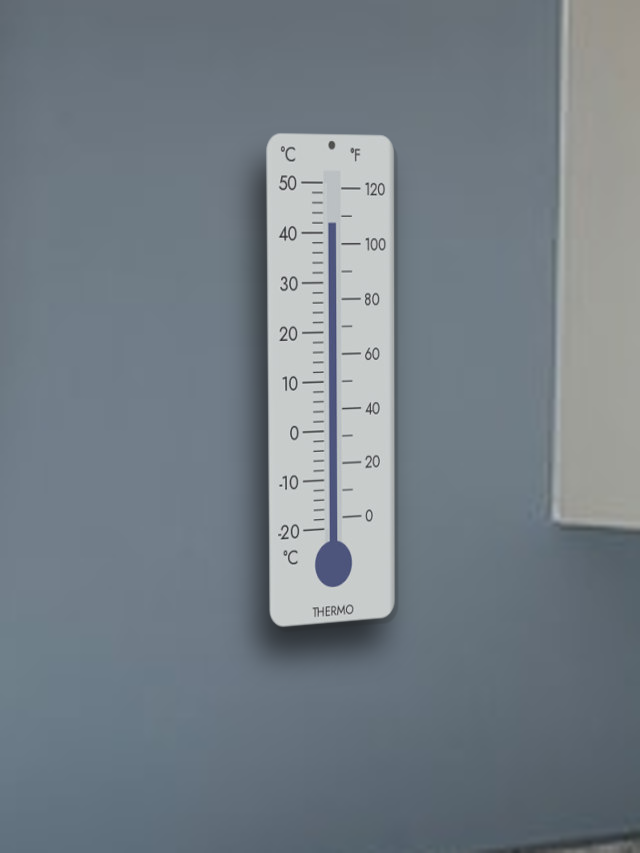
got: 42 °C
